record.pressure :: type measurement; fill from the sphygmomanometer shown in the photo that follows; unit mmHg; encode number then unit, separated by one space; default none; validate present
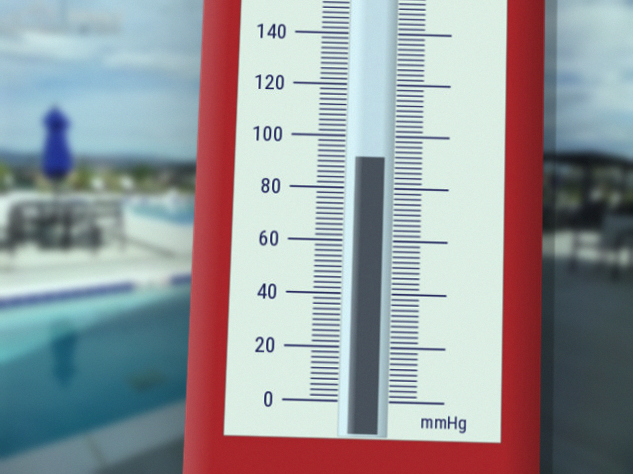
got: 92 mmHg
